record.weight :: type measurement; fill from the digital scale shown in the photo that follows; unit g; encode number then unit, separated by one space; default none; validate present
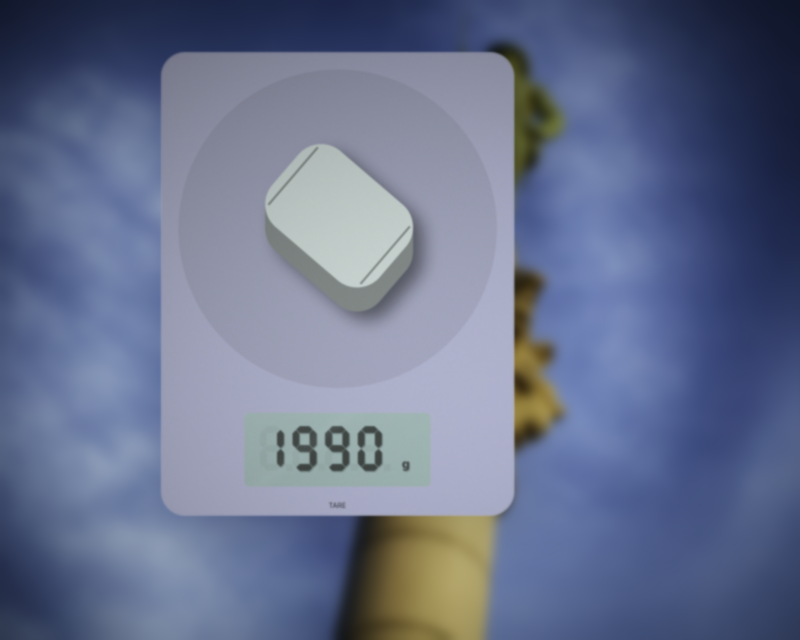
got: 1990 g
